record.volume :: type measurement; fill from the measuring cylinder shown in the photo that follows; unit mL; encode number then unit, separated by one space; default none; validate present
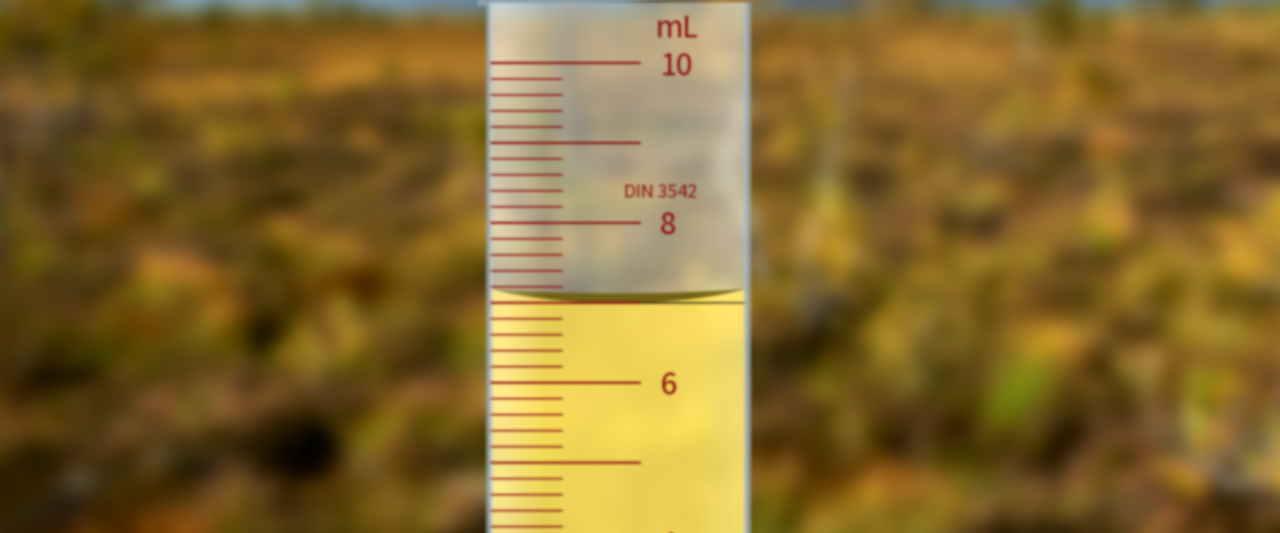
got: 7 mL
